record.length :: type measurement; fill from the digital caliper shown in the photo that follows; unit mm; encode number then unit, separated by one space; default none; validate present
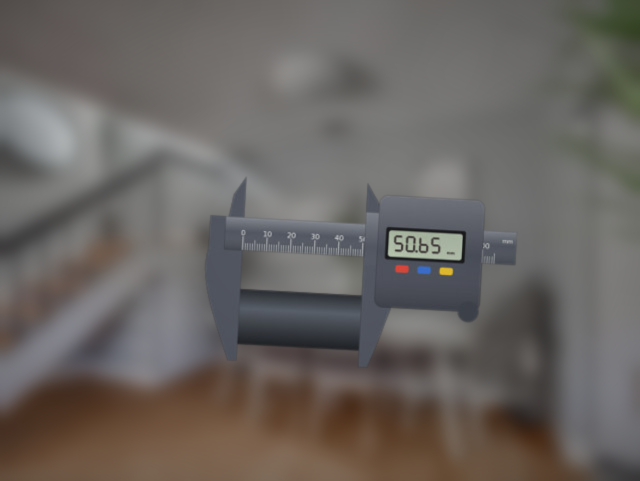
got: 50.65 mm
